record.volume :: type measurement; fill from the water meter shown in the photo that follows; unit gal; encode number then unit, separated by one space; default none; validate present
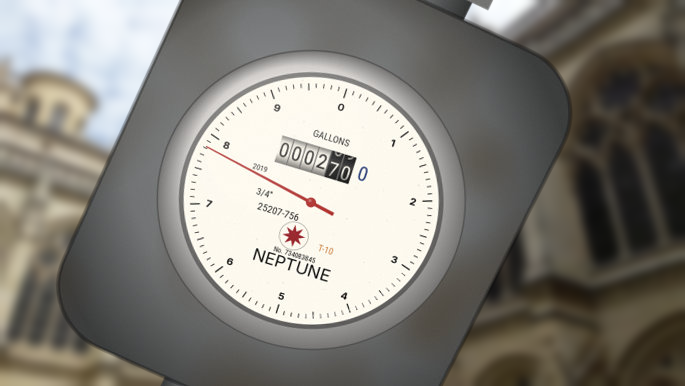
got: 2697.8 gal
